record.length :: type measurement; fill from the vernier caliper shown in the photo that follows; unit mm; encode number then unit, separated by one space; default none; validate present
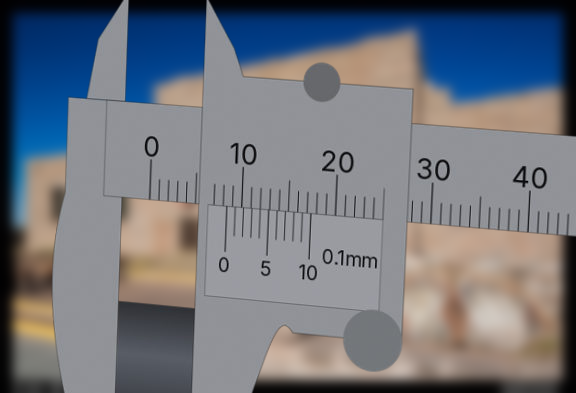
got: 8.4 mm
